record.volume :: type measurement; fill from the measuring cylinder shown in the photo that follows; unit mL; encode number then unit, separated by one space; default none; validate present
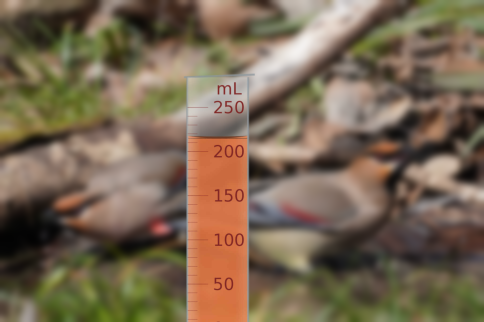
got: 215 mL
